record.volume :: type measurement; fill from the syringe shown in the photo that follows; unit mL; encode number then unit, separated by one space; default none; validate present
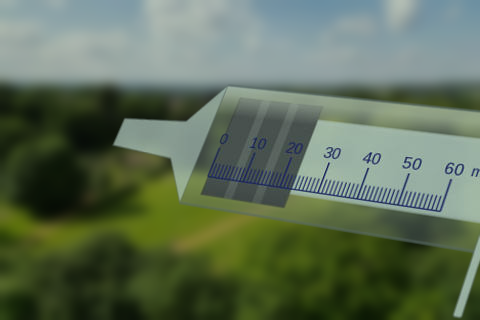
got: 0 mL
